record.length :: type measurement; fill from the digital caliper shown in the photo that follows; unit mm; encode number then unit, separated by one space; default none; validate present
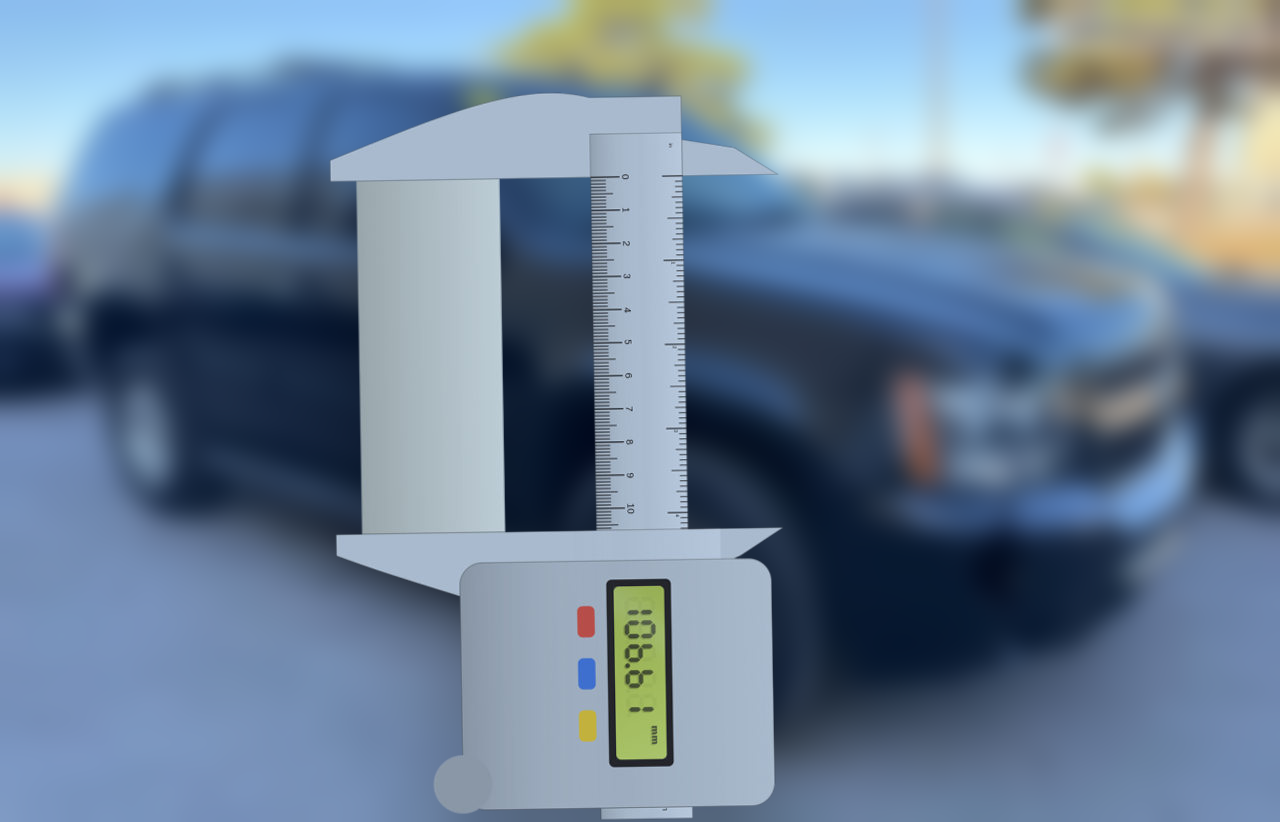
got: 106.61 mm
